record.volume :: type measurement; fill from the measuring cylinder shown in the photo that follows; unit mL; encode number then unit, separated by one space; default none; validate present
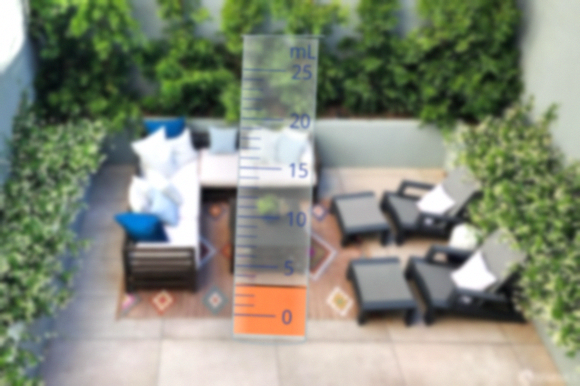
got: 3 mL
